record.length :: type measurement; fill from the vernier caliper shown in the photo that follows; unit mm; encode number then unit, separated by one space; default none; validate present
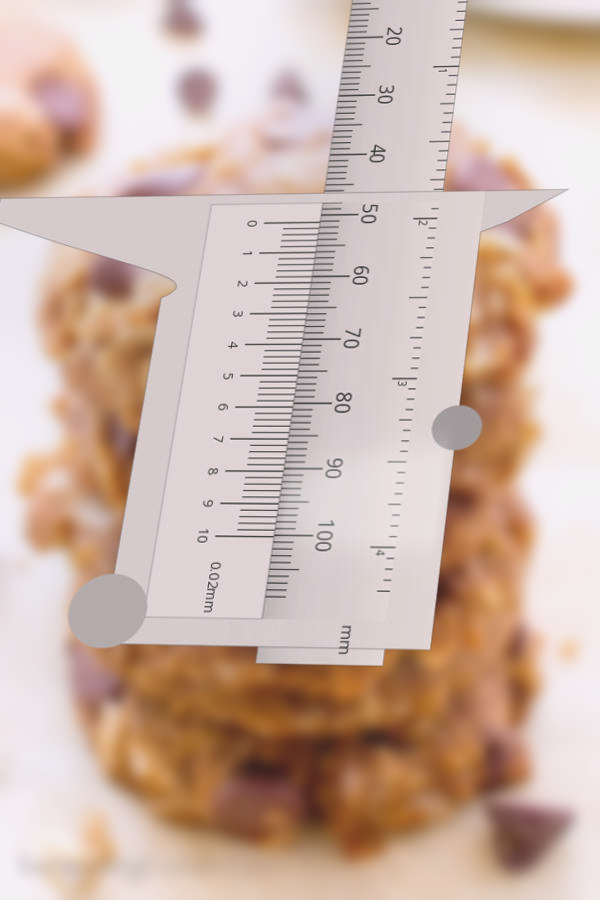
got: 51.2 mm
